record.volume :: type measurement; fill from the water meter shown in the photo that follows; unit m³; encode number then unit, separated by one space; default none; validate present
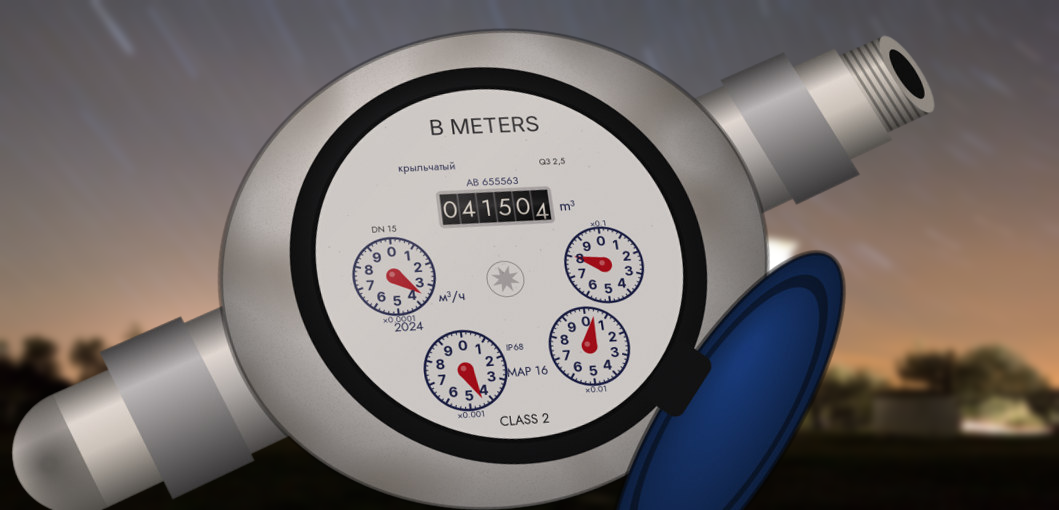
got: 41503.8043 m³
